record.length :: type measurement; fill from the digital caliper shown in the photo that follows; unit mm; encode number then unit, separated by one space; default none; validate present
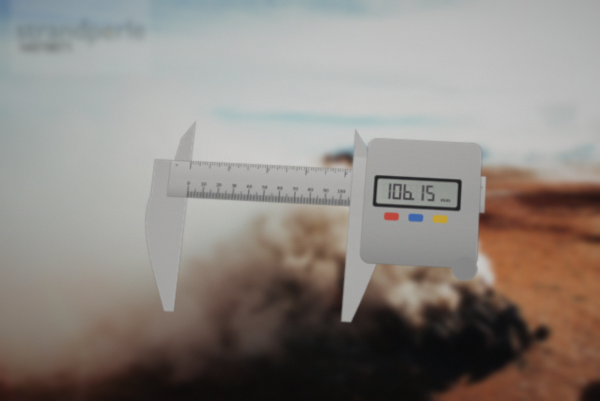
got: 106.15 mm
